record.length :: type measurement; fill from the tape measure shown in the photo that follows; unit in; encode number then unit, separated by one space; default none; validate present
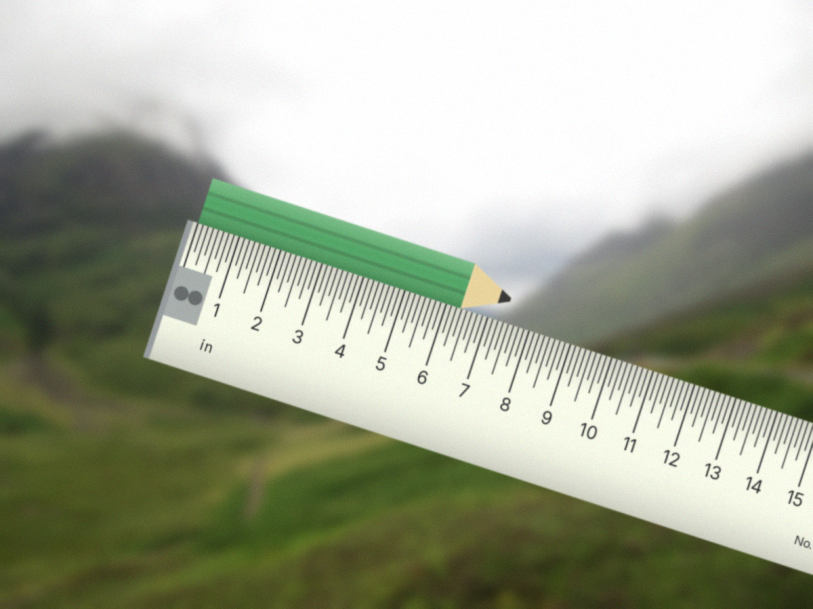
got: 7.375 in
